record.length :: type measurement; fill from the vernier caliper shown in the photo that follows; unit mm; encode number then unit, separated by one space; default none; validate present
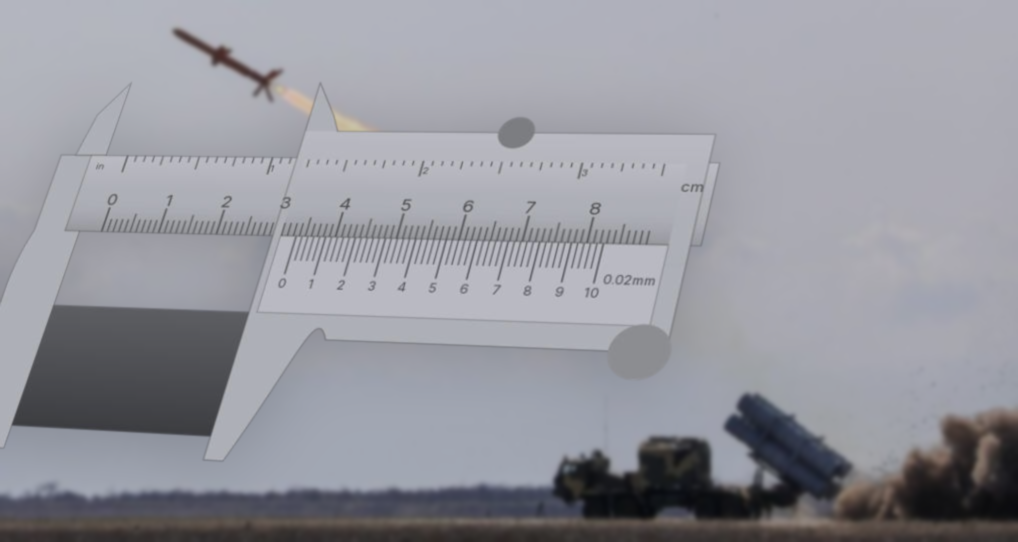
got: 33.5 mm
